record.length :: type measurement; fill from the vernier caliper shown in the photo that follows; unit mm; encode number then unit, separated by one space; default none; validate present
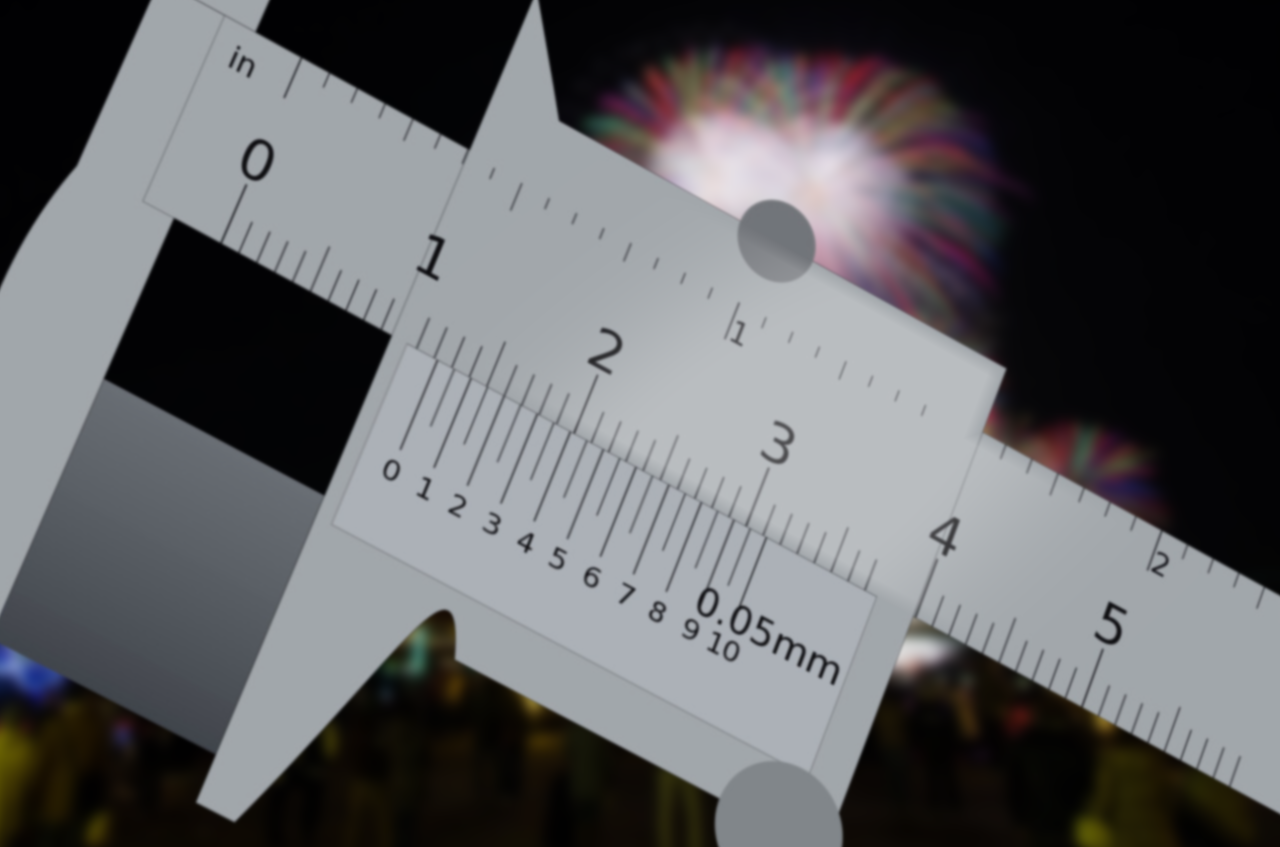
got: 12.2 mm
